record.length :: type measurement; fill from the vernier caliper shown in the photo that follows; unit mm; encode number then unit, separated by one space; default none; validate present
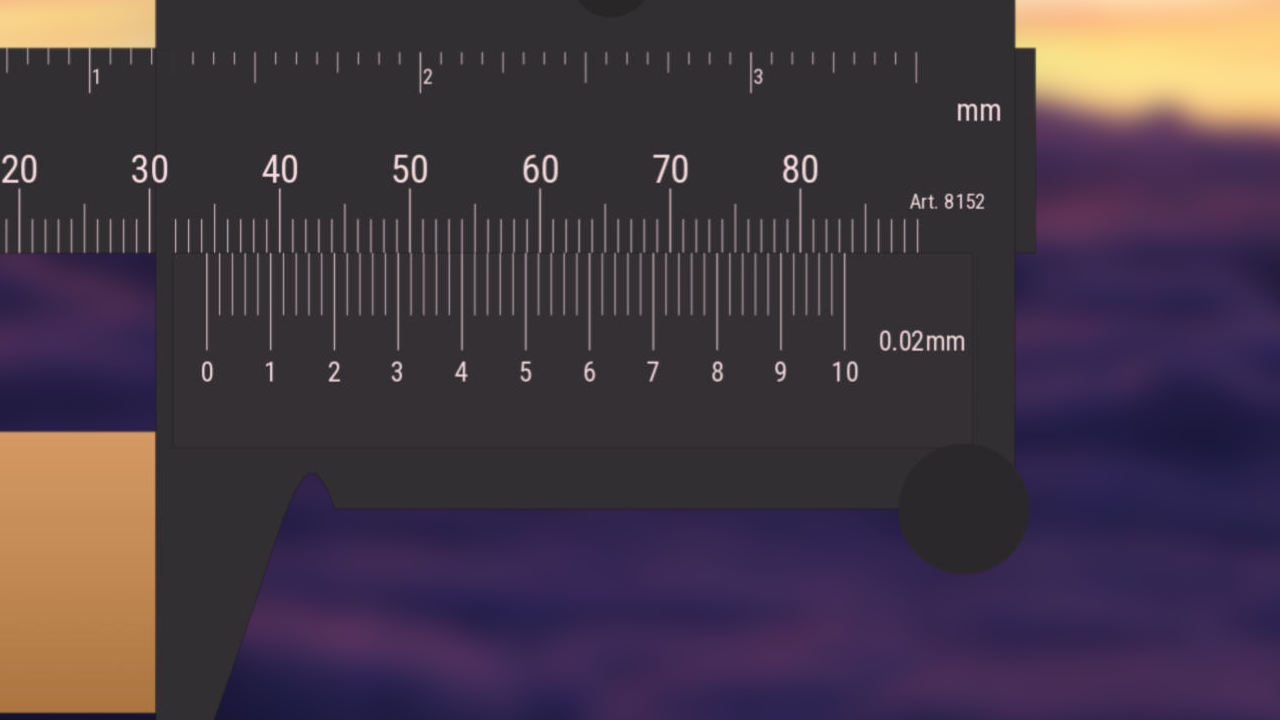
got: 34.4 mm
